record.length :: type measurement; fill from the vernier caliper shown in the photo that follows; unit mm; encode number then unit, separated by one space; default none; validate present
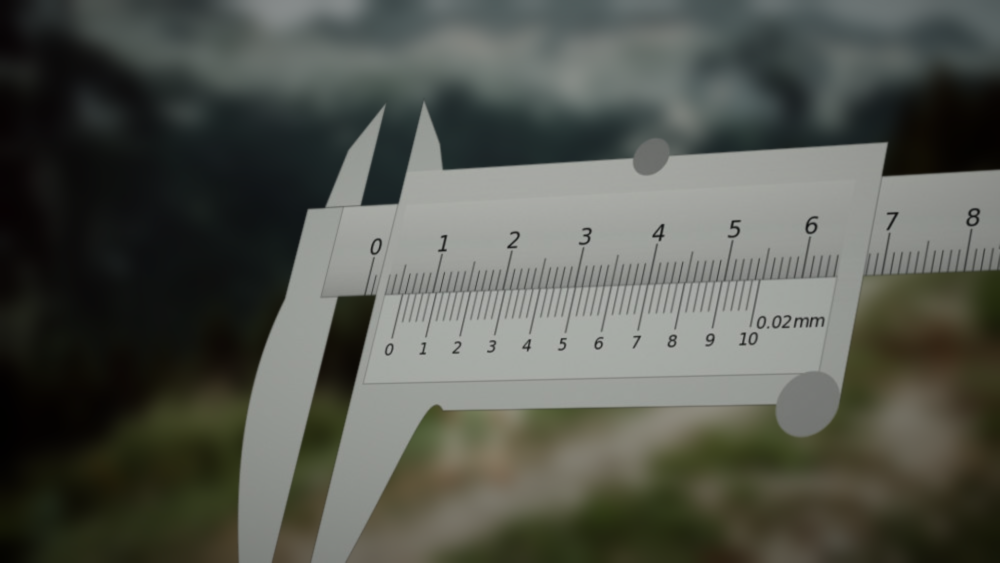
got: 5.6 mm
